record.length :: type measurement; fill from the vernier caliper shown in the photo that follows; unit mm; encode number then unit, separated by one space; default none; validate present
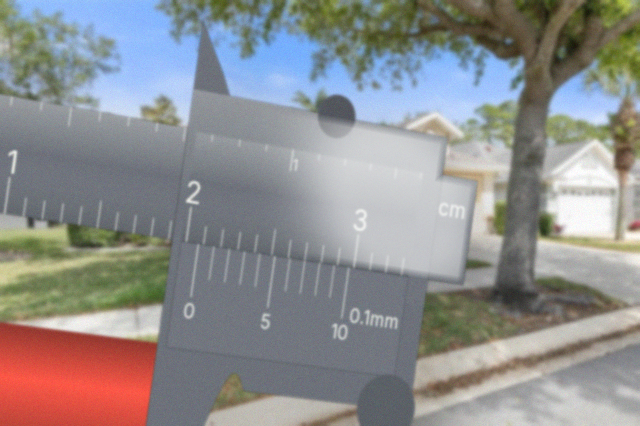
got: 20.7 mm
